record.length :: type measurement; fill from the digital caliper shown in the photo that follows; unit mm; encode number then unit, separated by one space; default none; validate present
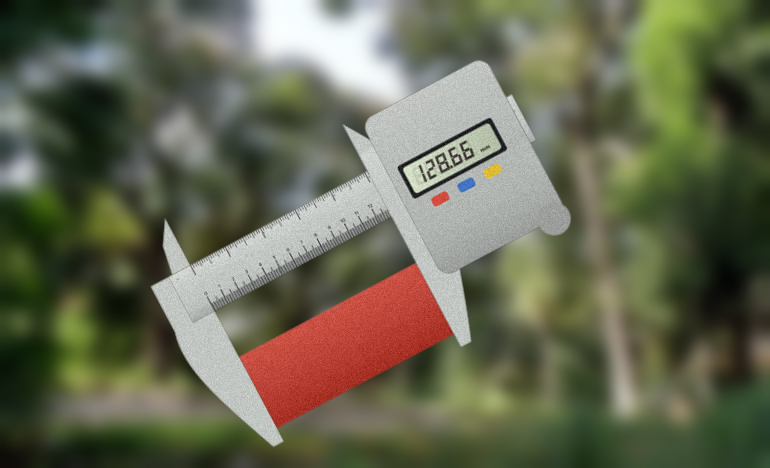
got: 128.66 mm
